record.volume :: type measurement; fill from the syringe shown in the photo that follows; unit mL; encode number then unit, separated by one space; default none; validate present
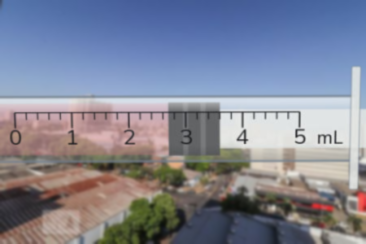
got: 2.7 mL
